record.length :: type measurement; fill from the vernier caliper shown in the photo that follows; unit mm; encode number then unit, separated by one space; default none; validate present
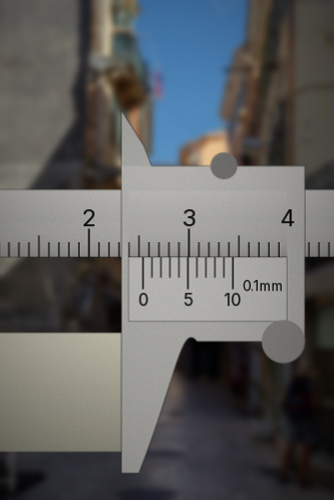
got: 25.4 mm
